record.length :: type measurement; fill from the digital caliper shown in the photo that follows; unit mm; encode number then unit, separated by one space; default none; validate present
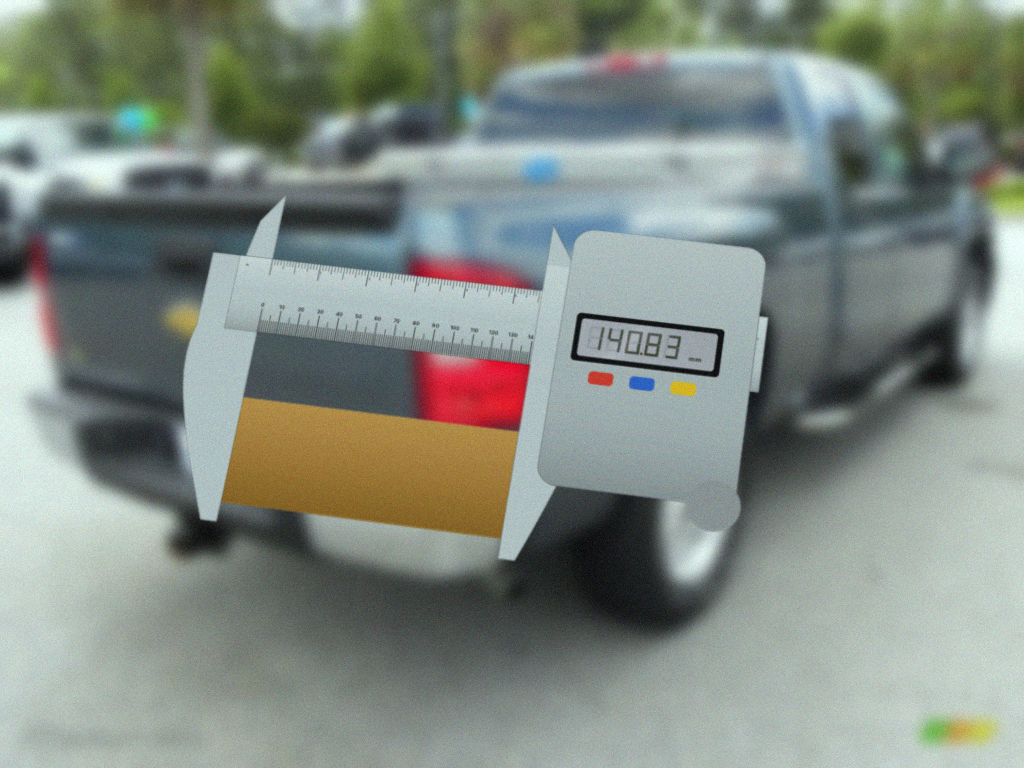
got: 140.83 mm
